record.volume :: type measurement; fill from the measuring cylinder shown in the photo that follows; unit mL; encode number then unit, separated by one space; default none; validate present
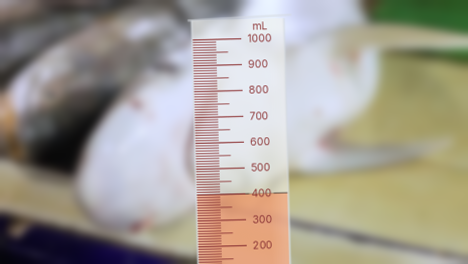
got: 400 mL
